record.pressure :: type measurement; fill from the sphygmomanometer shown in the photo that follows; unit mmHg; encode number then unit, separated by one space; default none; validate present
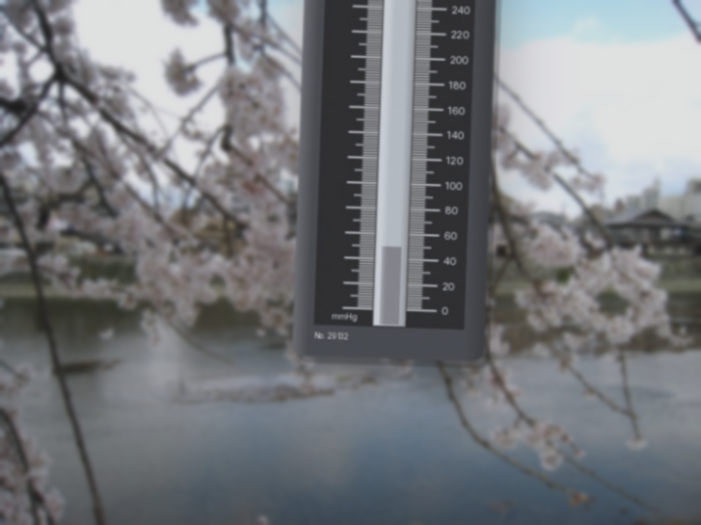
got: 50 mmHg
